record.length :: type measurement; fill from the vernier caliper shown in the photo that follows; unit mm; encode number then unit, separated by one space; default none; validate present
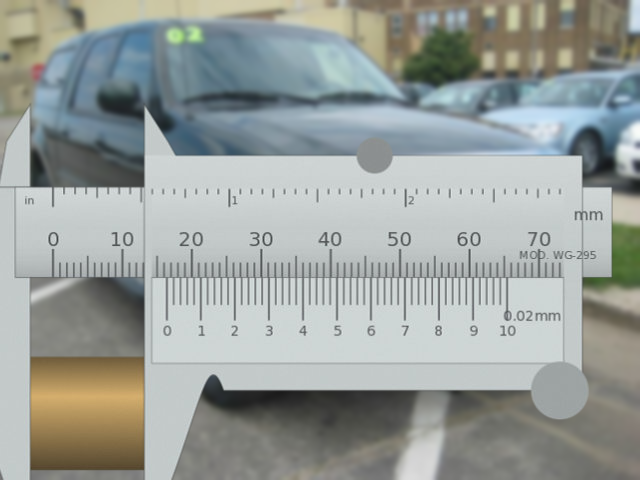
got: 16.4 mm
